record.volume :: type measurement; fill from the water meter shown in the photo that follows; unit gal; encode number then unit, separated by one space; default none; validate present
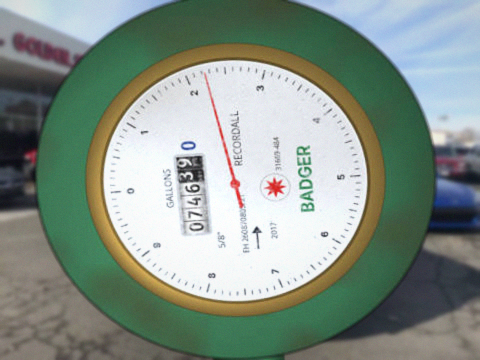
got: 746392.2 gal
